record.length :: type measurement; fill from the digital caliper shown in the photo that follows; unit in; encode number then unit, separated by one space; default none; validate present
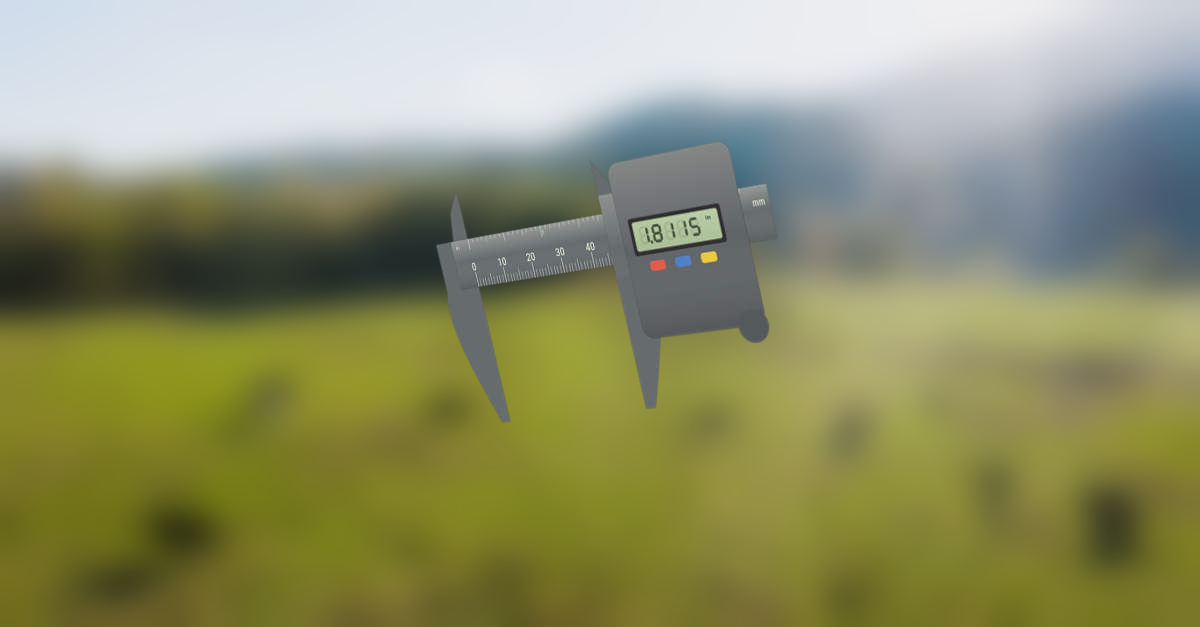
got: 1.8115 in
